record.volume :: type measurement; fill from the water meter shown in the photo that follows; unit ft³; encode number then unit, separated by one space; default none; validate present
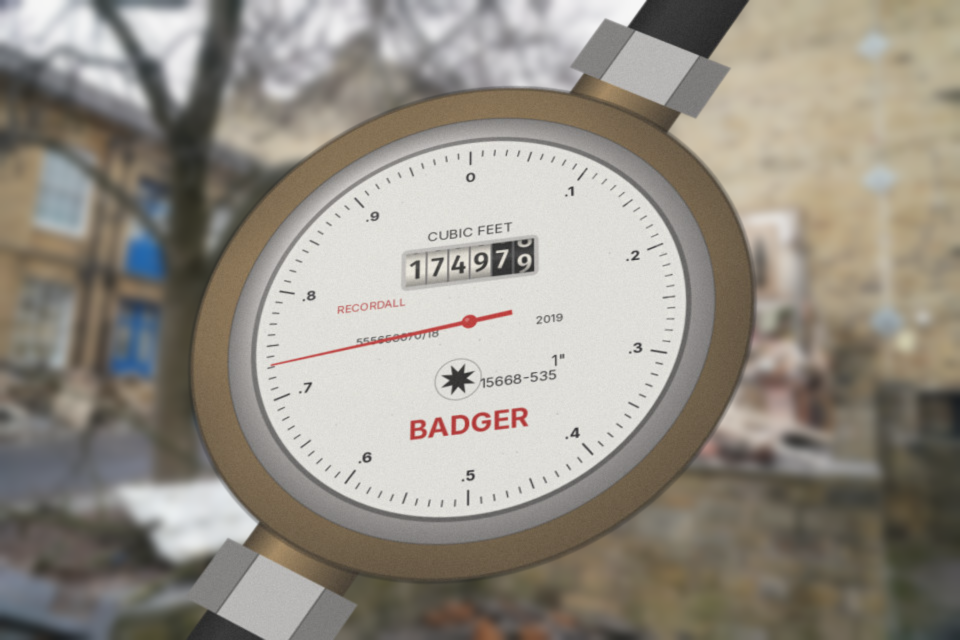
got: 174978.73 ft³
